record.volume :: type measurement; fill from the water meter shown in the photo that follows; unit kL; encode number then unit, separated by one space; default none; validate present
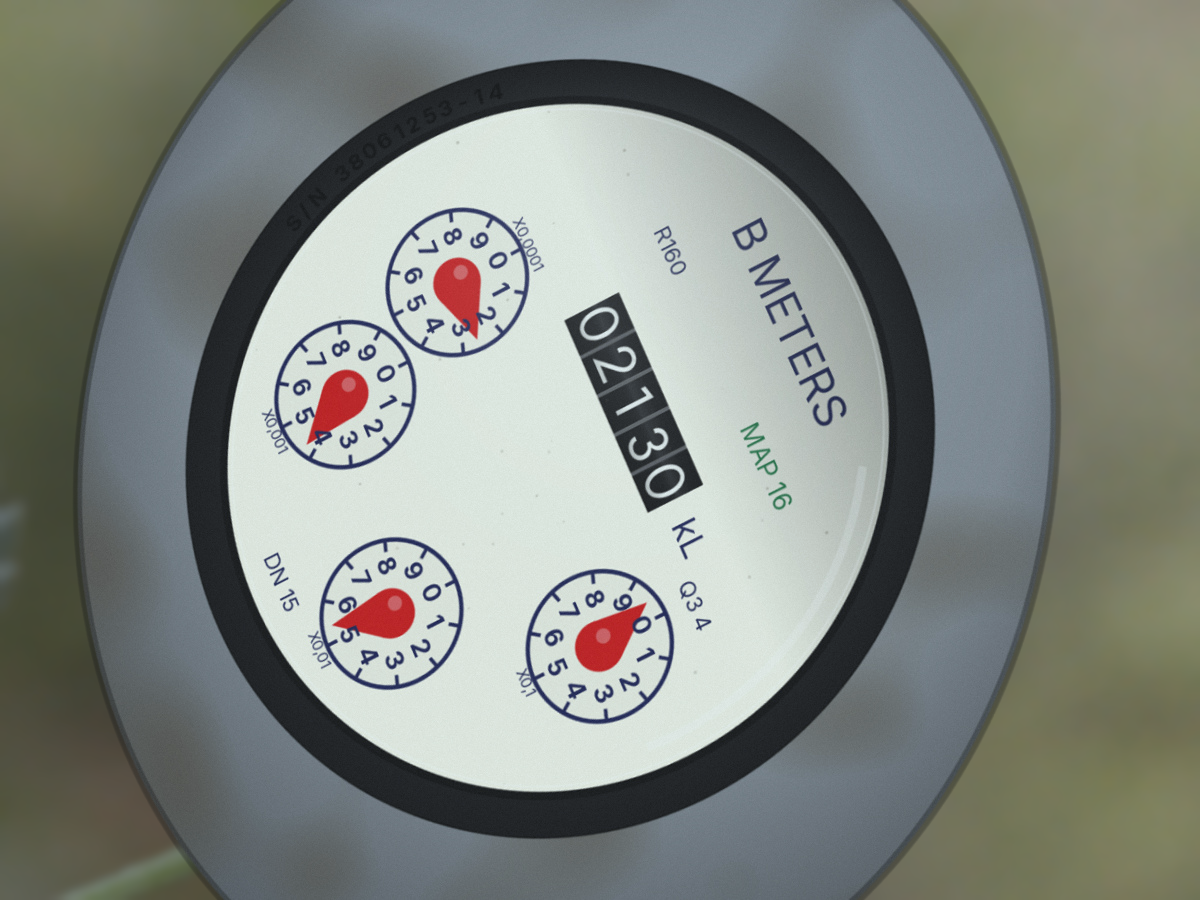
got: 2129.9542 kL
